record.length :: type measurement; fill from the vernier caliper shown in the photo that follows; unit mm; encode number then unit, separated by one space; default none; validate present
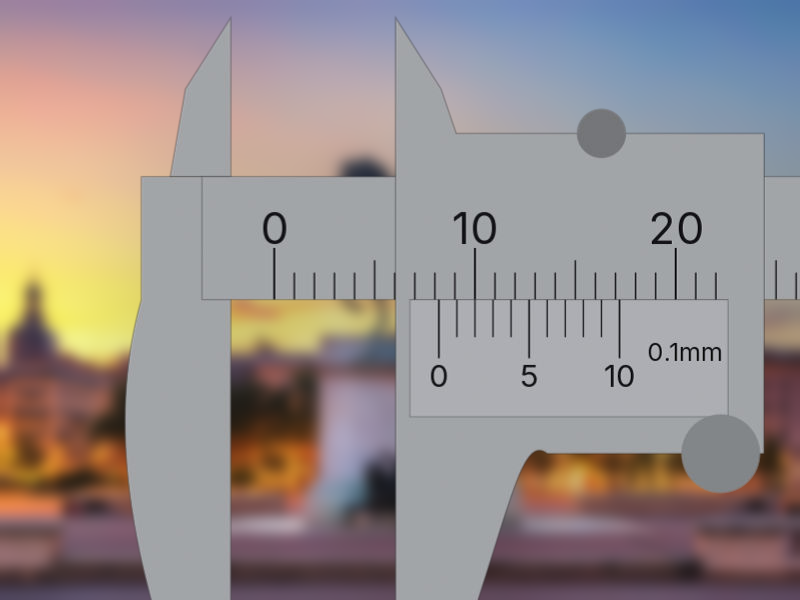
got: 8.2 mm
